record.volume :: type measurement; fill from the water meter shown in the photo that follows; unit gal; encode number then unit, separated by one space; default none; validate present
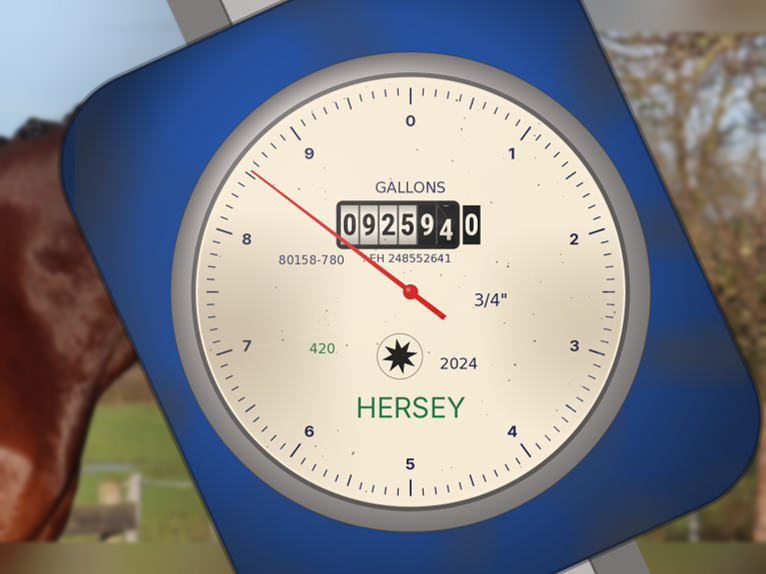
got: 925938.5 gal
